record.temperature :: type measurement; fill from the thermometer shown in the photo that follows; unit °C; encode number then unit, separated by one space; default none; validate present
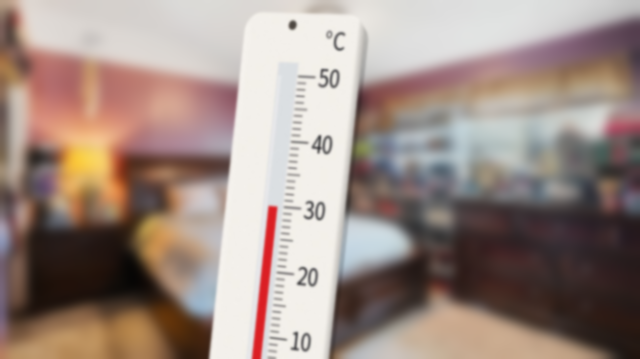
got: 30 °C
